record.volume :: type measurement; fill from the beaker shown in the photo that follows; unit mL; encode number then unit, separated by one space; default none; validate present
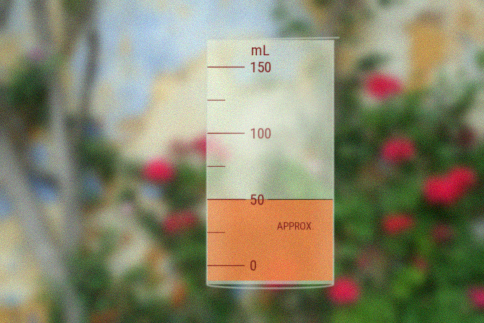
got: 50 mL
